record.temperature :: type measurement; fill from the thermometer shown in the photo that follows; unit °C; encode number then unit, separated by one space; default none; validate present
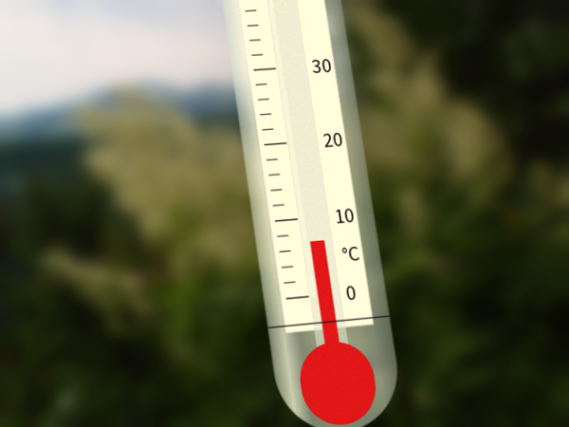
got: 7 °C
